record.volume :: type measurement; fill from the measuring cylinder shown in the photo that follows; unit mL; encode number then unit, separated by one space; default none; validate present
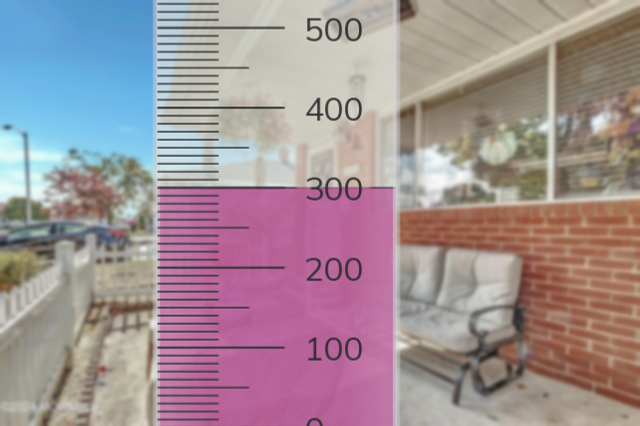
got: 300 mL
